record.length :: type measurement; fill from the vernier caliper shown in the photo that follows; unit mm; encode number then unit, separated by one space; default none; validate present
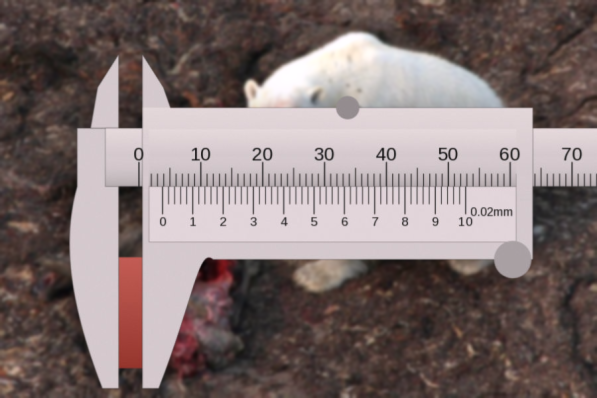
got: 3.8 mm
